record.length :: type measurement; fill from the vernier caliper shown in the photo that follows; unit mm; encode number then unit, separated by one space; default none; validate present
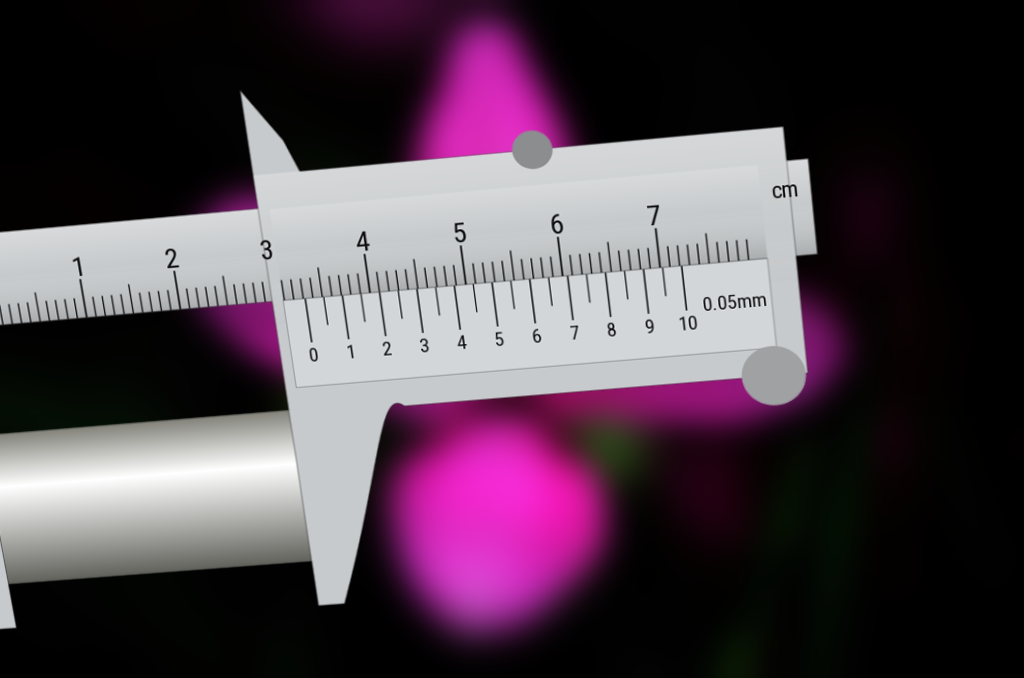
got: 33.2 mm
